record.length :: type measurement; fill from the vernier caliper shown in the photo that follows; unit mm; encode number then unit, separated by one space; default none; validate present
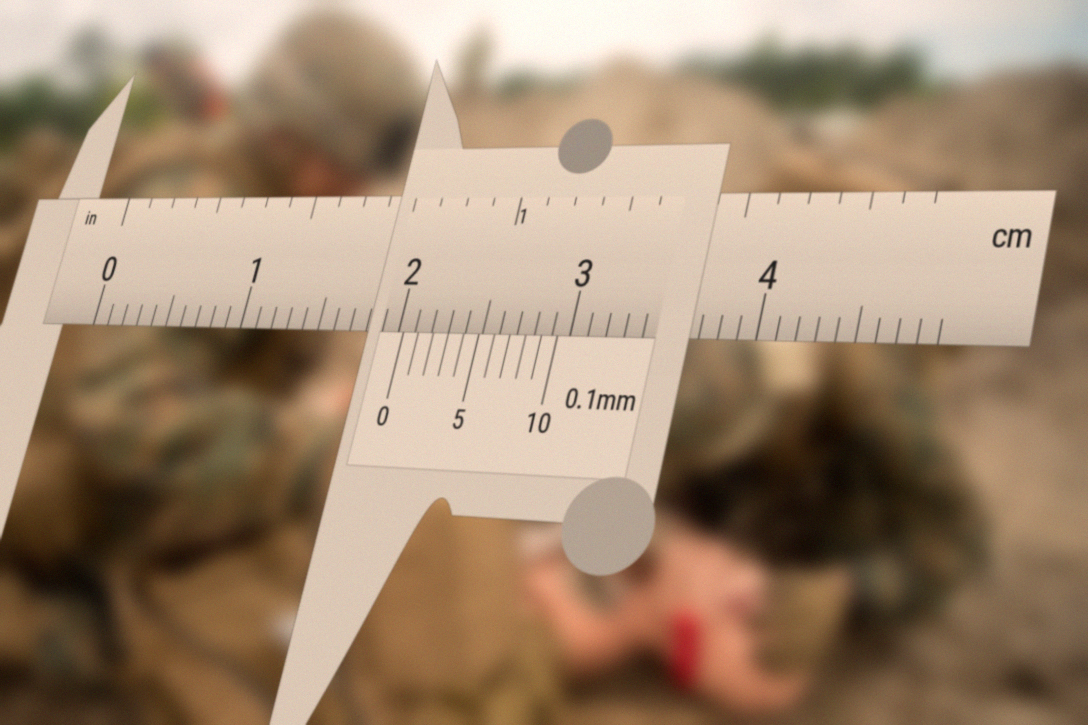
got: 20.3 mm
